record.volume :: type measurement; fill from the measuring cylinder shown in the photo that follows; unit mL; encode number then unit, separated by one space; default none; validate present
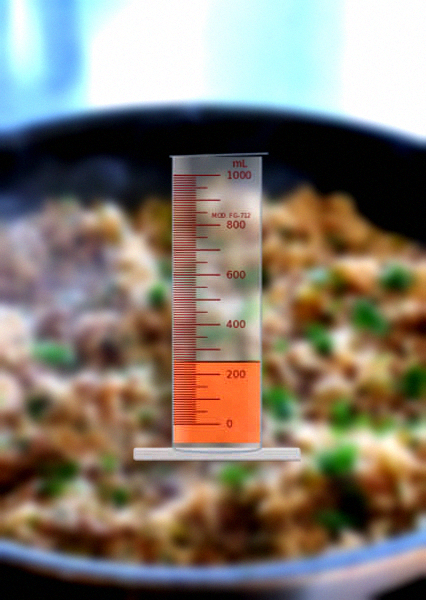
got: 250 mL
